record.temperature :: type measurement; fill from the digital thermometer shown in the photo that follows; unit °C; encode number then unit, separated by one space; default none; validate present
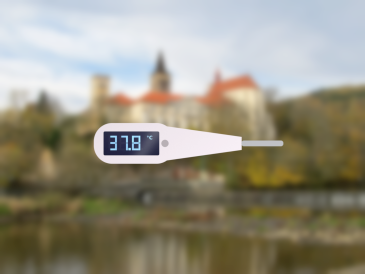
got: 37.8 °C
